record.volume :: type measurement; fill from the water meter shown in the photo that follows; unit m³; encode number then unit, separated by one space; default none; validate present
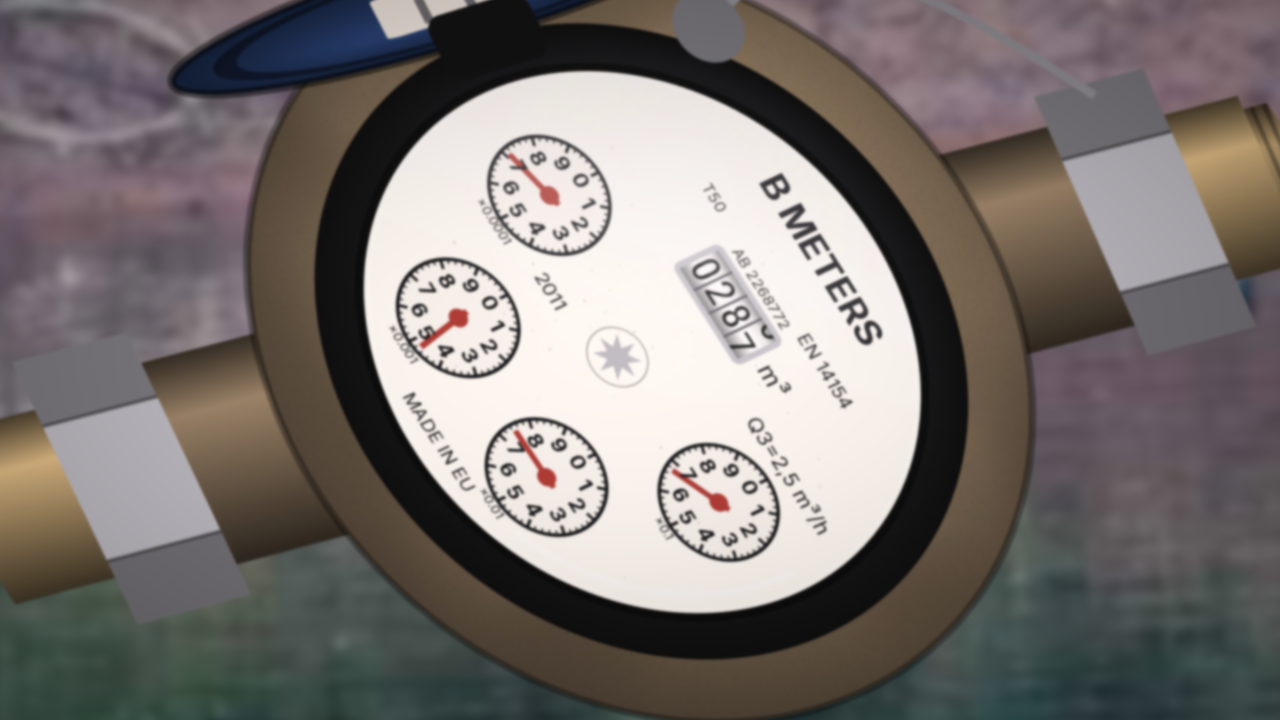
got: 286.6747 m³
